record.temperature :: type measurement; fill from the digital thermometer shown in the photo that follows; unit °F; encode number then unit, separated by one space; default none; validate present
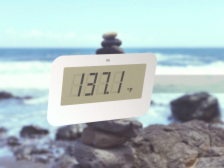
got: 137.1 °F
